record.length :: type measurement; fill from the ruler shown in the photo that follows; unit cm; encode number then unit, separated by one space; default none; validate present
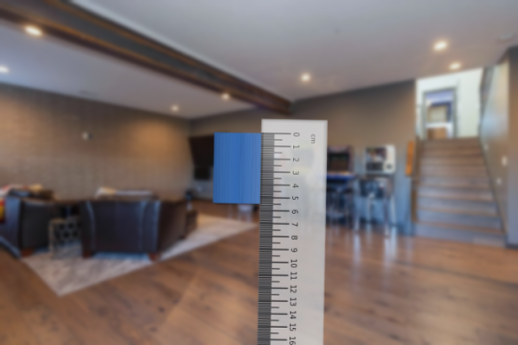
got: 5.5 cm
